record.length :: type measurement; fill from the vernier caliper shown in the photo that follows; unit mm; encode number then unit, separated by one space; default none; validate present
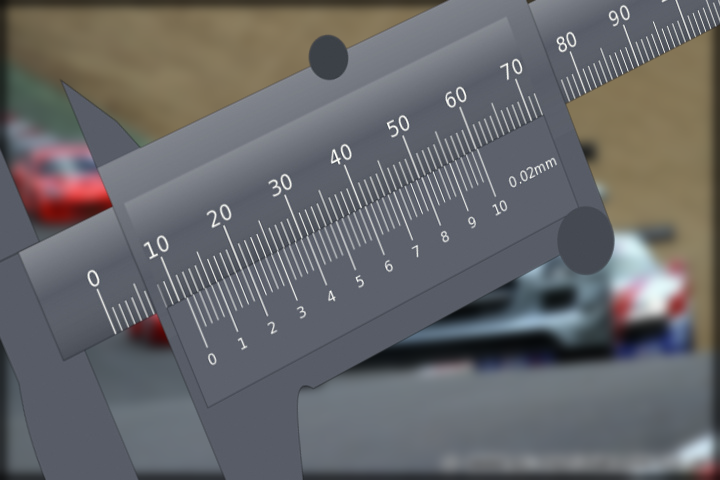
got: 11.2 mm
